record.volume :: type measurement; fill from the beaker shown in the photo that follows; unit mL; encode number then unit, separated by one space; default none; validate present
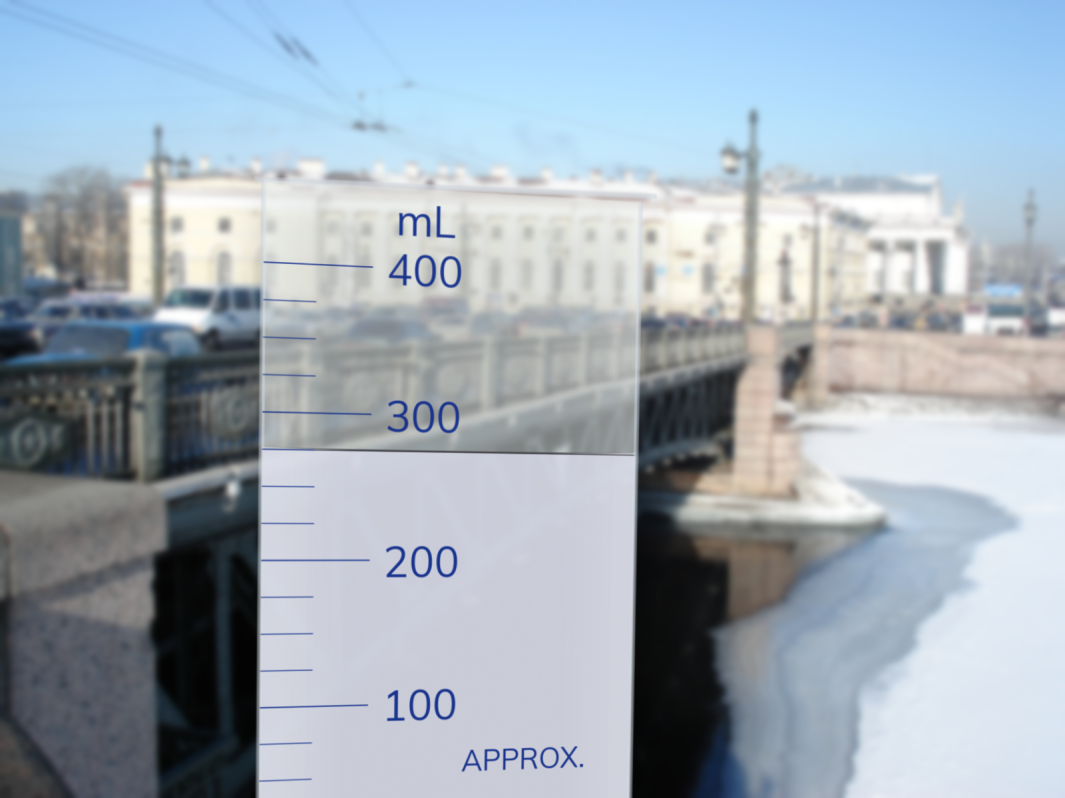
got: 275 mL
